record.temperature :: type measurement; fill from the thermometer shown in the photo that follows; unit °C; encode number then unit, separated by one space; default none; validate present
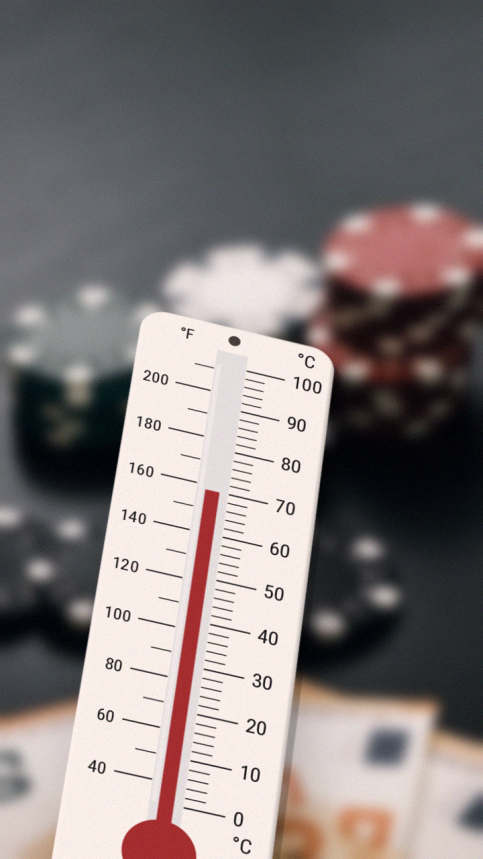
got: 70 °C
